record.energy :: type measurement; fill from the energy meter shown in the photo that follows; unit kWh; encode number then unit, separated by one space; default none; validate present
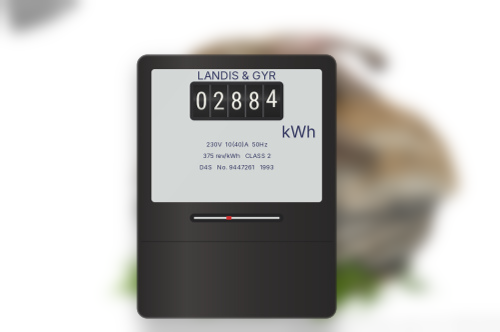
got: 2884 kWh
